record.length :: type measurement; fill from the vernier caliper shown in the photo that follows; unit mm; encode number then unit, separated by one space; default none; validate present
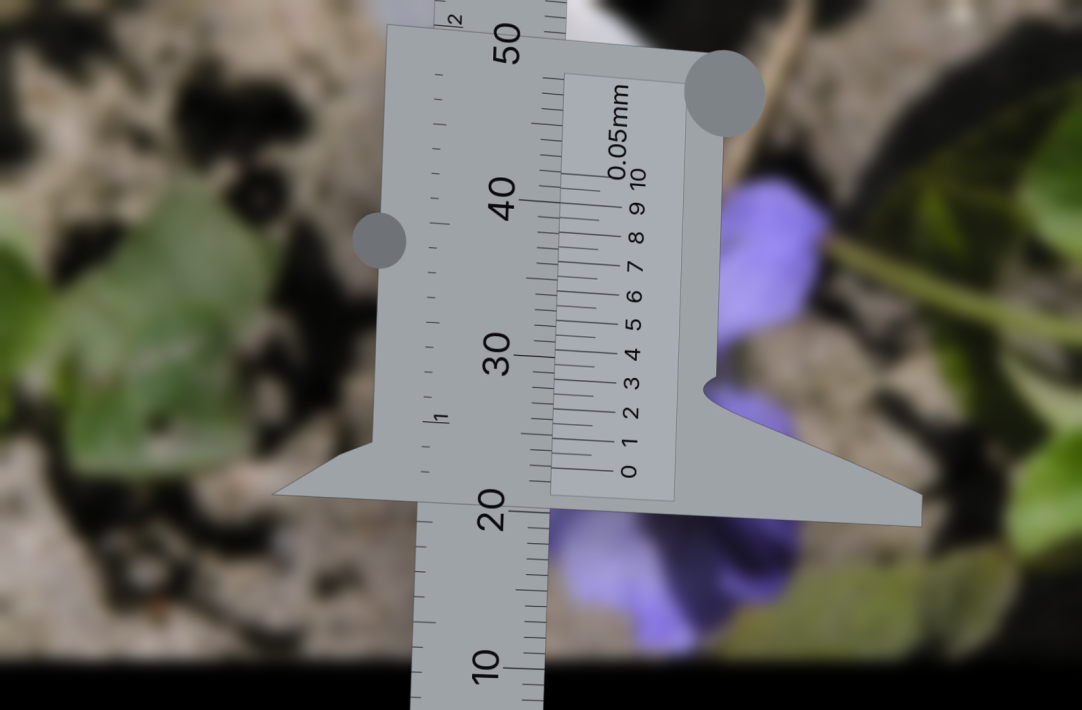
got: 22.9 mm
